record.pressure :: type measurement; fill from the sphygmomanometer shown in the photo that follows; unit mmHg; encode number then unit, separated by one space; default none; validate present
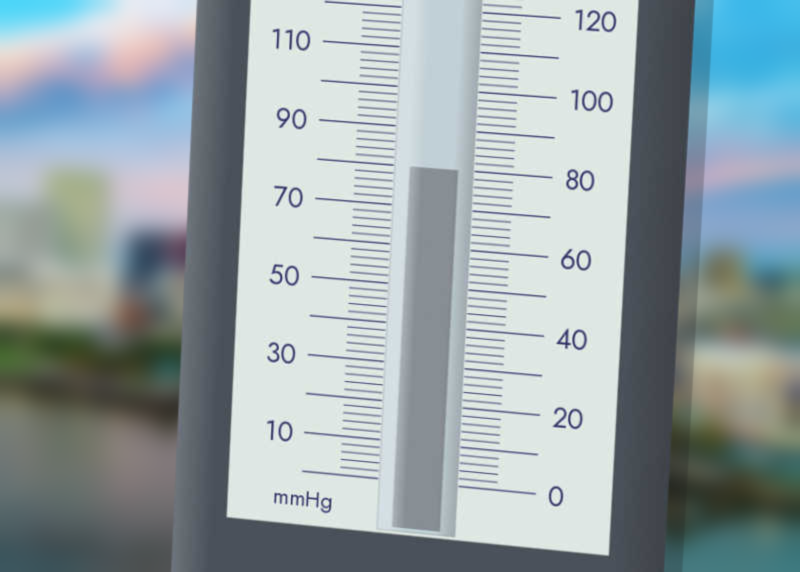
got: 80 mmHg
